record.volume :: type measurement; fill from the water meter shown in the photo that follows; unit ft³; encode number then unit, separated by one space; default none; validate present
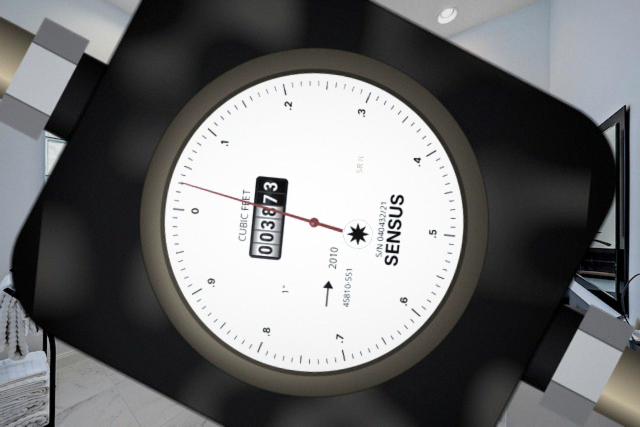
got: 3873.03 ft³
